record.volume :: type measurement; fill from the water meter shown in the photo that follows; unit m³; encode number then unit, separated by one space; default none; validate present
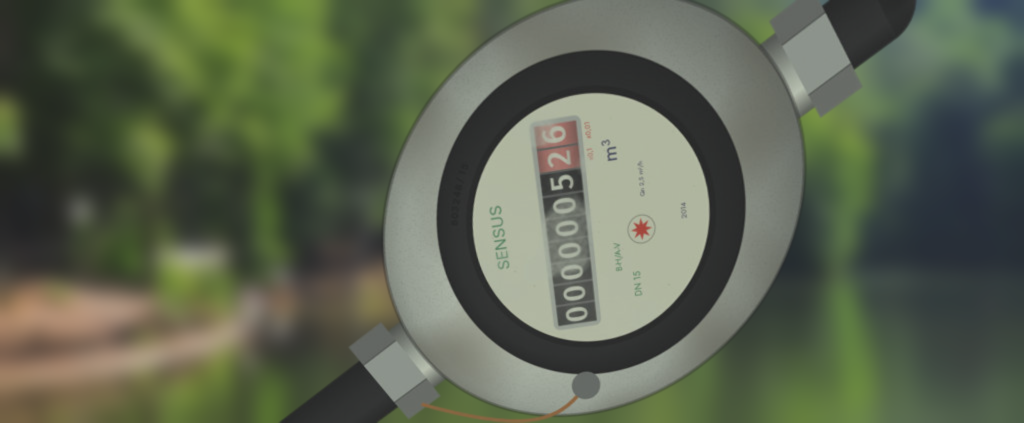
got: 5.26 m³
